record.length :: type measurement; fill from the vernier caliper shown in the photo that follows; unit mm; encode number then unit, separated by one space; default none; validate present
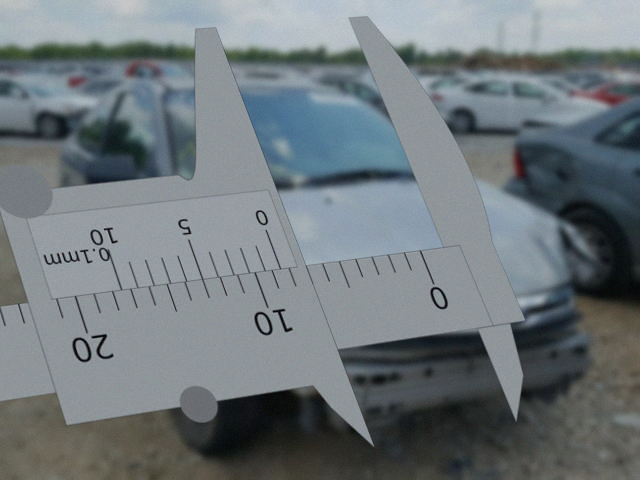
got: 8.5 mm
